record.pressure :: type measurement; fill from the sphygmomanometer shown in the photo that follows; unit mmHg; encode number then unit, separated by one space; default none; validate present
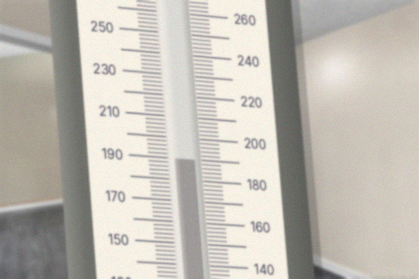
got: 190 mmHg
